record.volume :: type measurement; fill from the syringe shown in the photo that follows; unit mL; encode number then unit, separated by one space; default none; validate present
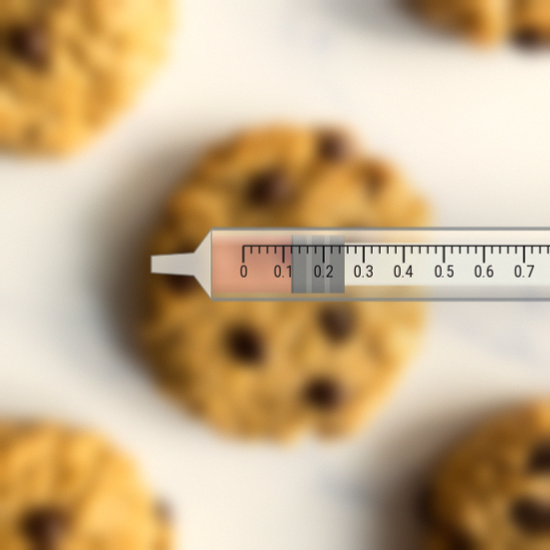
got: 0.12 mL
